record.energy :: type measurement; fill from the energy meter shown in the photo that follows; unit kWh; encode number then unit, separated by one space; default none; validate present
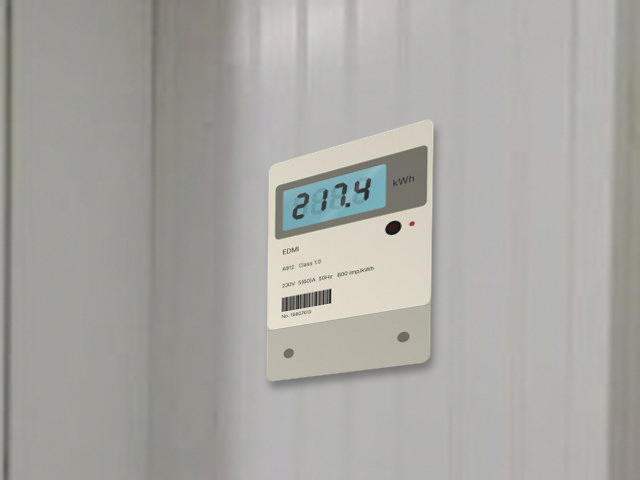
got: 217.4 kWh
